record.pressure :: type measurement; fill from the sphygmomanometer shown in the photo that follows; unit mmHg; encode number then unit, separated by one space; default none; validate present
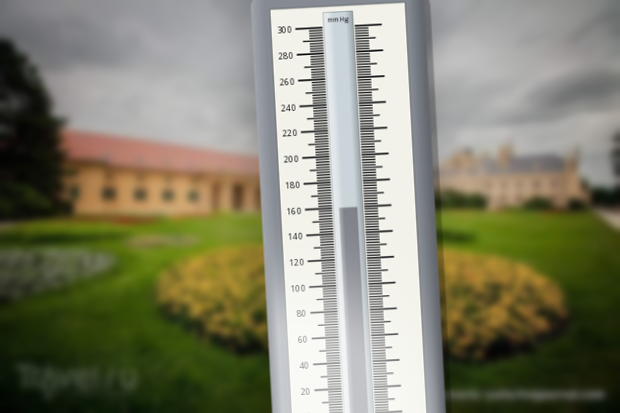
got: 160 mmHg
